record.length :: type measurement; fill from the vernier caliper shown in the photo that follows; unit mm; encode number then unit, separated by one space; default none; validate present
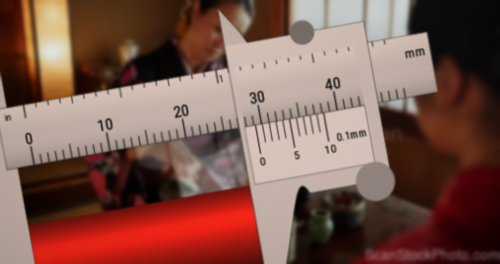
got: 29.2 mm
